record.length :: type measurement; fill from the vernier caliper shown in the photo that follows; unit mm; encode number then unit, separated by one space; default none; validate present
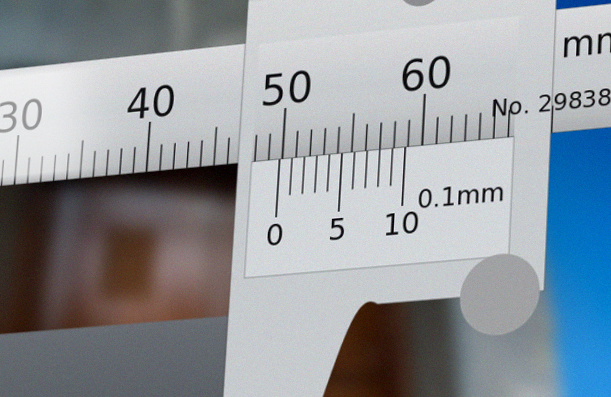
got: 49.8 mm
